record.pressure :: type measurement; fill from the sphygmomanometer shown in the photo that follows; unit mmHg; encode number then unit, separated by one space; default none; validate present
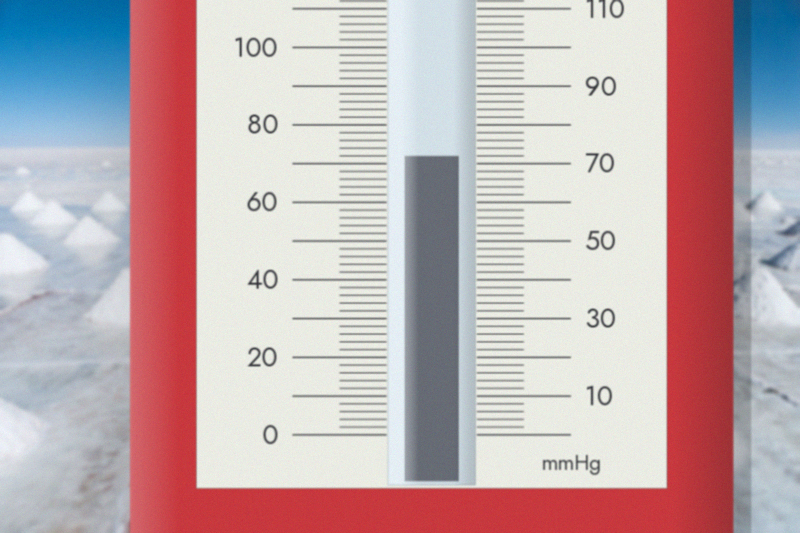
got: 72 mmHg
